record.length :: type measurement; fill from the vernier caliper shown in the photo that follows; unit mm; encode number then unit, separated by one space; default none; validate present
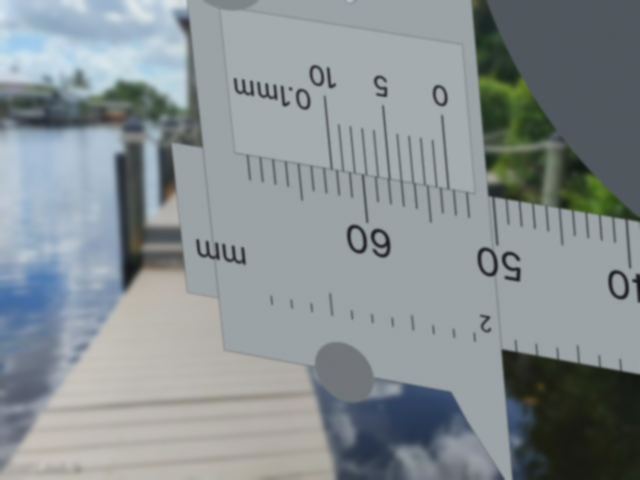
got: 53.4 mm
